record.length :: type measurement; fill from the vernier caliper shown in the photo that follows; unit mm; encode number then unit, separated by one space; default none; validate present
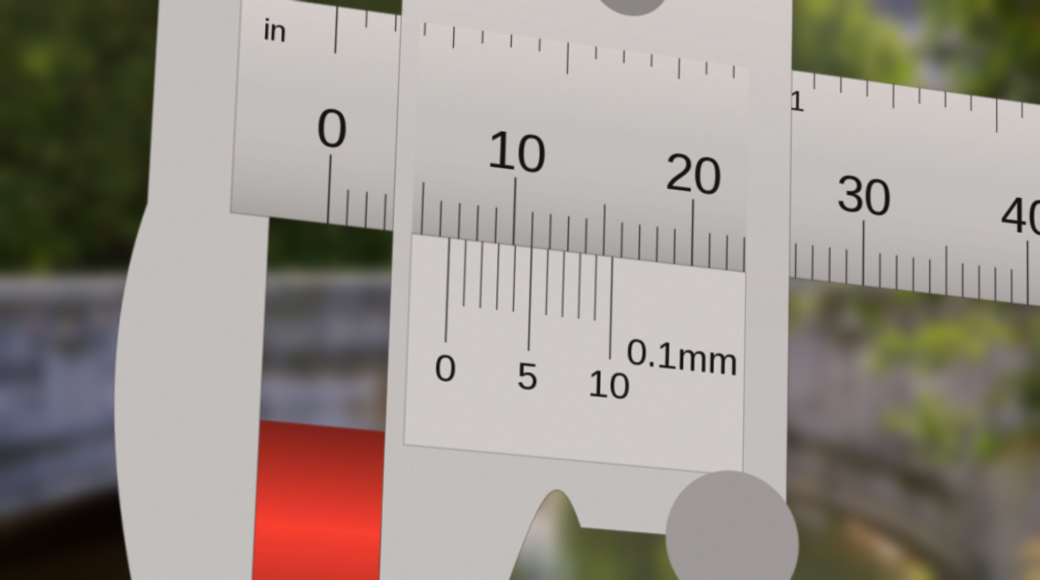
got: 6.5 mm
